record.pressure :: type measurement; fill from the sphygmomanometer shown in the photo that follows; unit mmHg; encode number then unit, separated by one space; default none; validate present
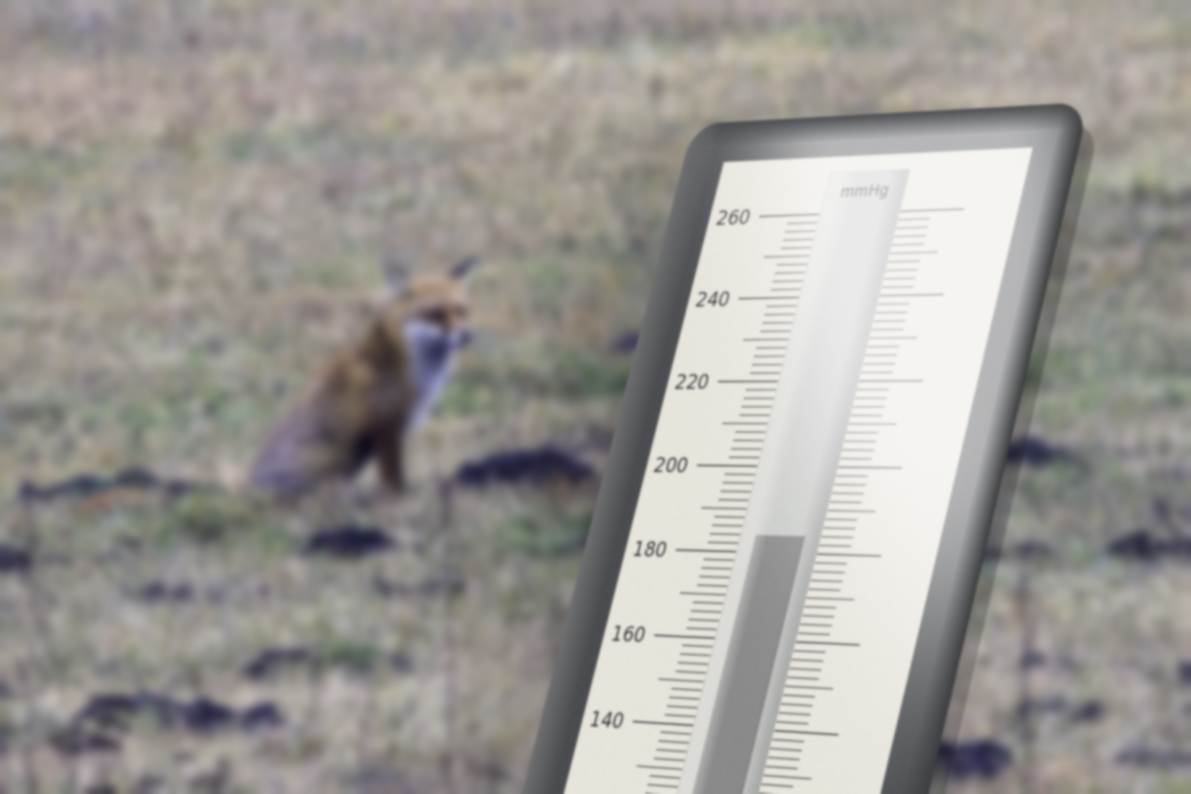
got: 184 mmHg
